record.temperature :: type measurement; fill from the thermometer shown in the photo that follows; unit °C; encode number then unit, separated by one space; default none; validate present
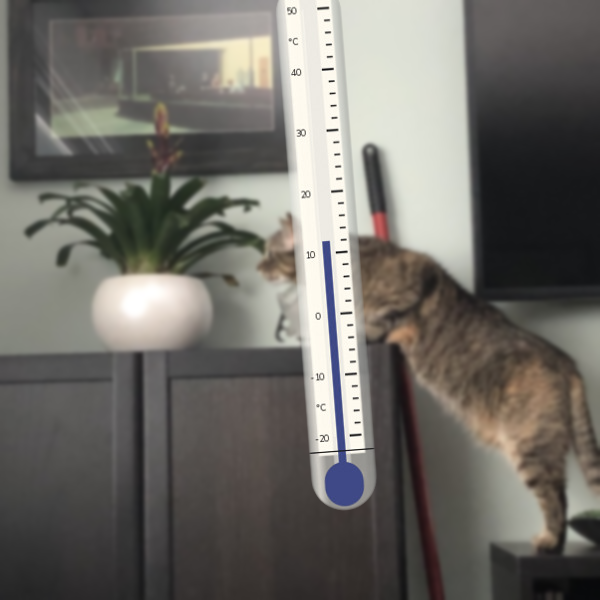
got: 12 °C
